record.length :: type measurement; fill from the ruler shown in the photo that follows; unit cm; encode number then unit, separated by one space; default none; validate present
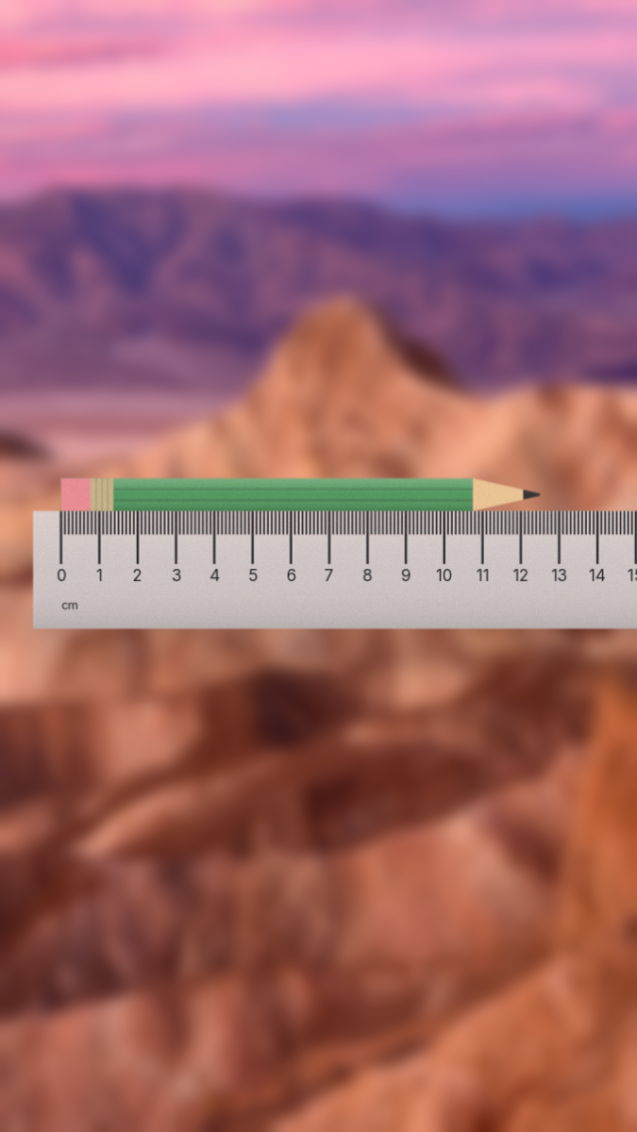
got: 12.5 cm
